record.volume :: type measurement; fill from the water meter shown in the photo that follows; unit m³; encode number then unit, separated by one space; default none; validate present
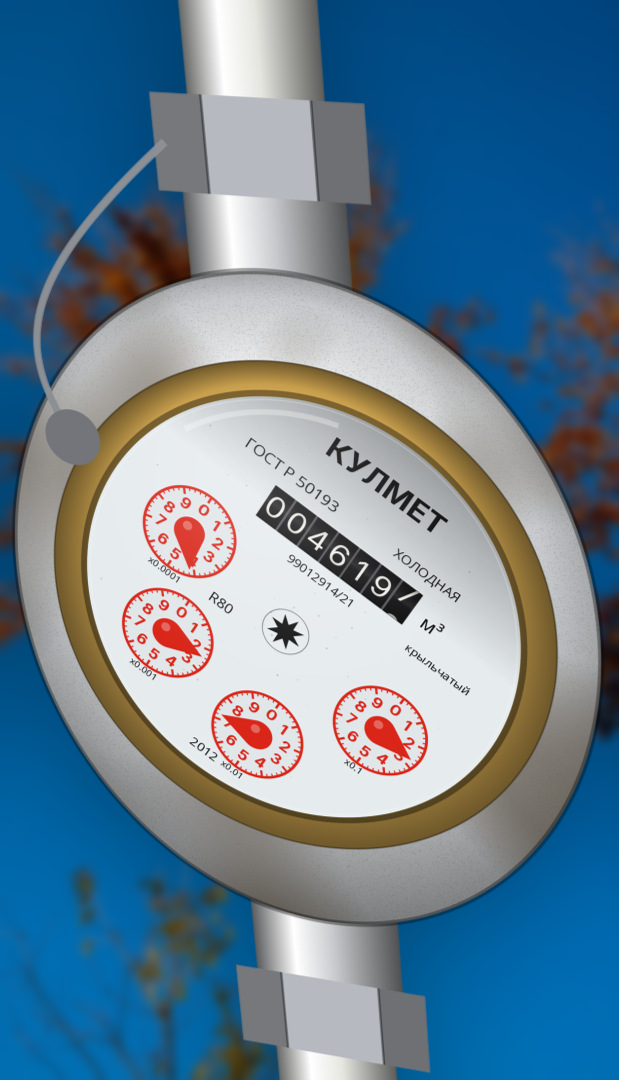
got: 46197.2724 m³
